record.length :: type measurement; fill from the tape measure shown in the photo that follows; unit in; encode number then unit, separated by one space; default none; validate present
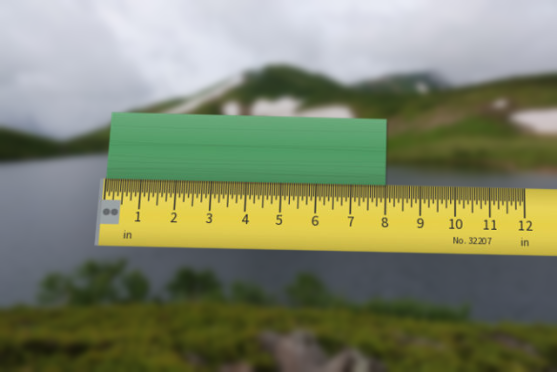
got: 8 in
